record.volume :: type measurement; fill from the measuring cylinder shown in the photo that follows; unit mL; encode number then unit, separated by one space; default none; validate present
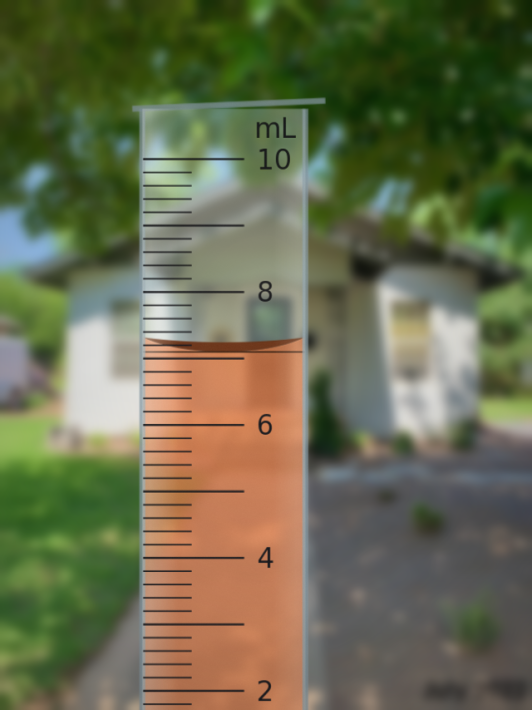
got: 7.1 mL
